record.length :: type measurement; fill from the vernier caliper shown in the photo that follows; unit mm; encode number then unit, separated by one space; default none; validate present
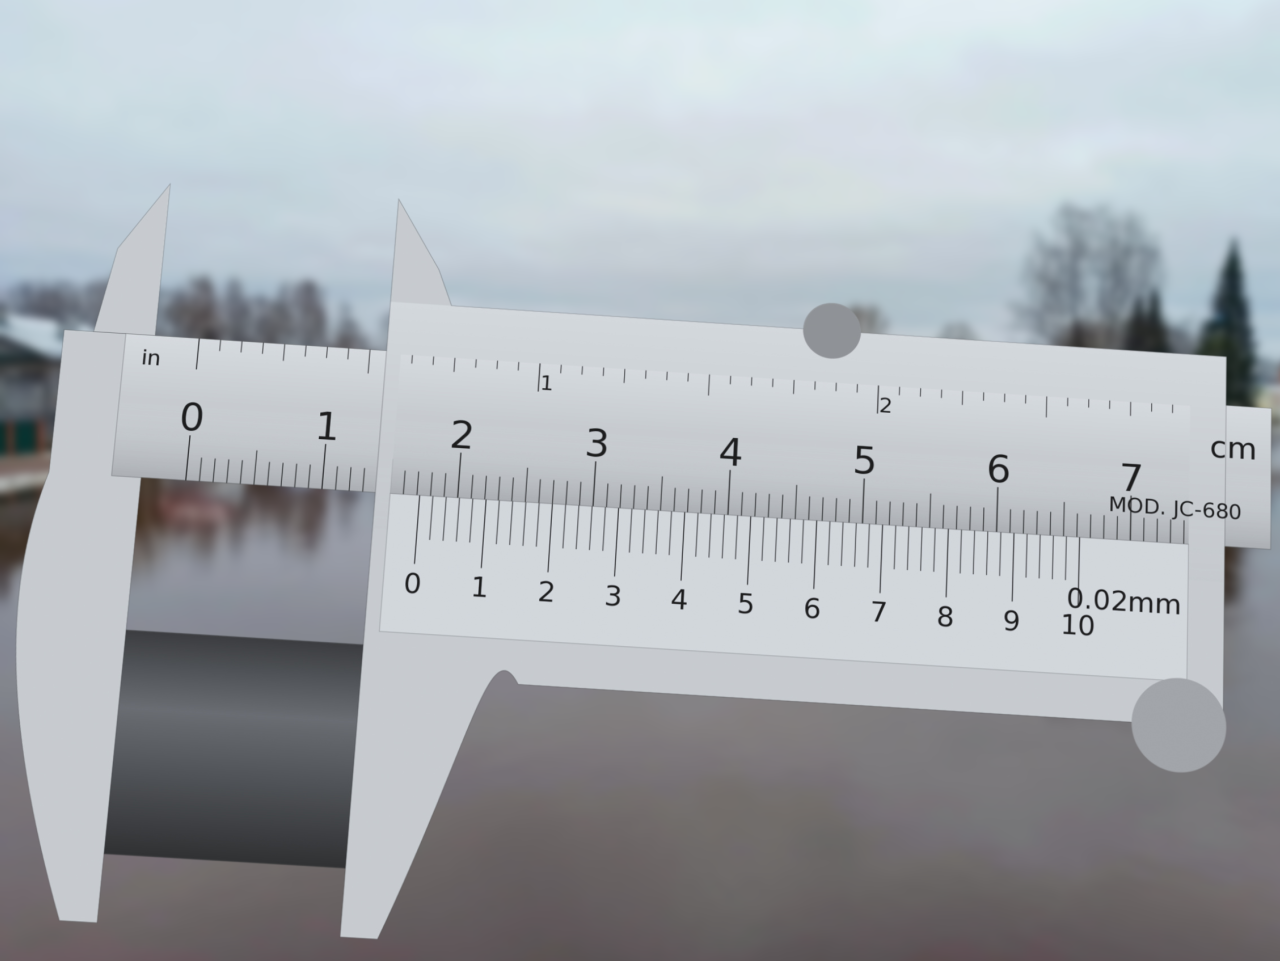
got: 17.2 mm
